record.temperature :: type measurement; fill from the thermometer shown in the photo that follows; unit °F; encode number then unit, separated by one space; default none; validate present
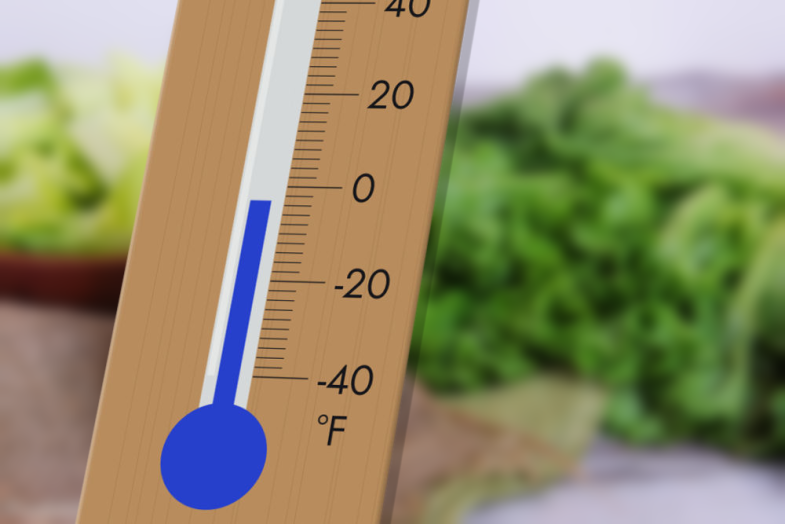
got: -3 °F
